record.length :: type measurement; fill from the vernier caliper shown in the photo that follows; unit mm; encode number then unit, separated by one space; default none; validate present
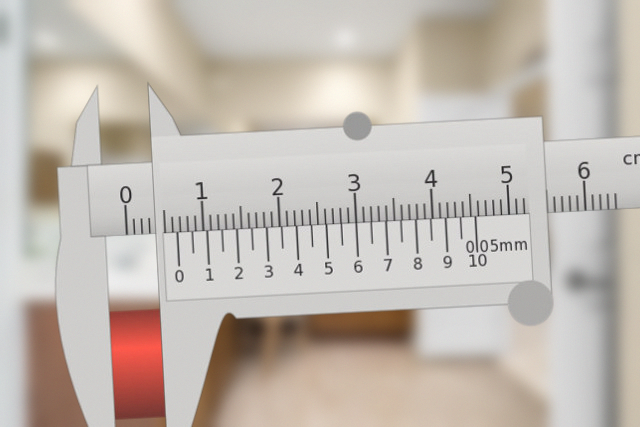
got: 6.6 mm
